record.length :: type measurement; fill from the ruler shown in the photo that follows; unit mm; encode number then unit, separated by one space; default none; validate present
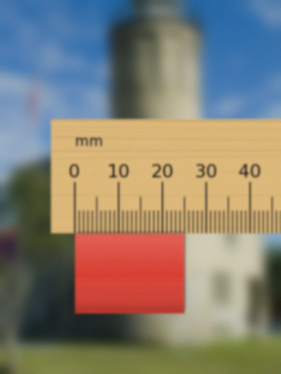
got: 25 mm
